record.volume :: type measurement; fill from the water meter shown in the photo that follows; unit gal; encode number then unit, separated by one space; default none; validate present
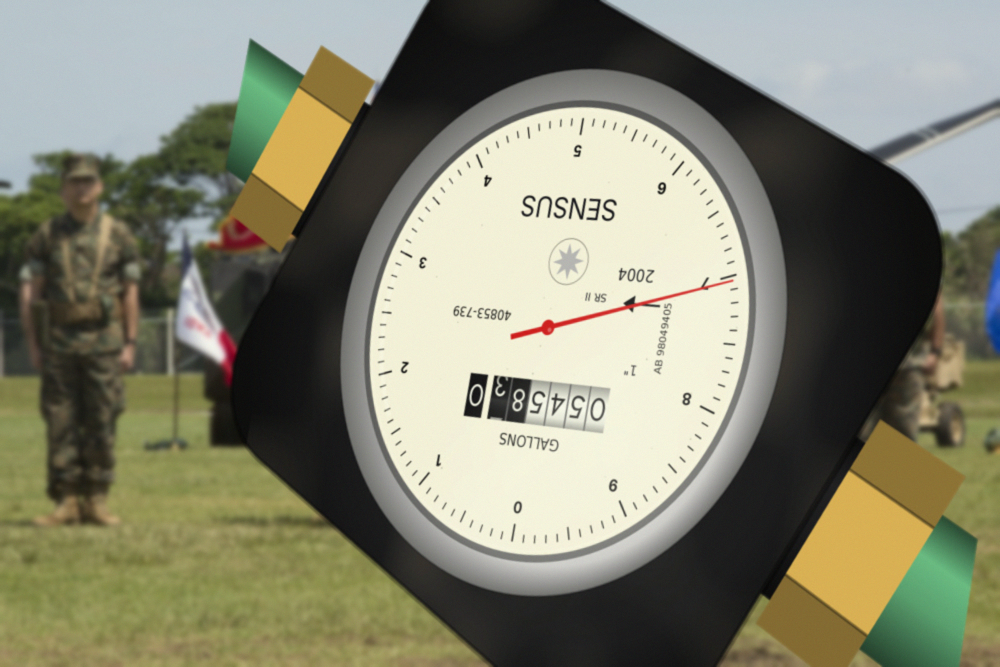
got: 545827.0 gal
